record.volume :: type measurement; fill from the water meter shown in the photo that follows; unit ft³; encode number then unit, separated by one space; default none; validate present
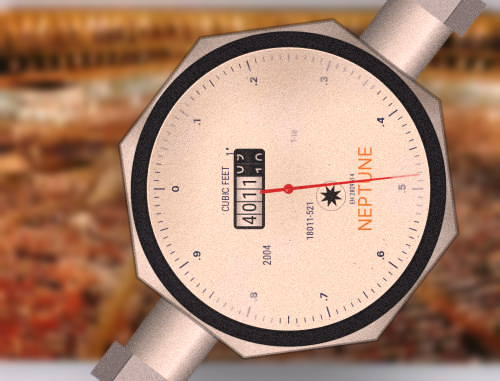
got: 401109.48 ft³
